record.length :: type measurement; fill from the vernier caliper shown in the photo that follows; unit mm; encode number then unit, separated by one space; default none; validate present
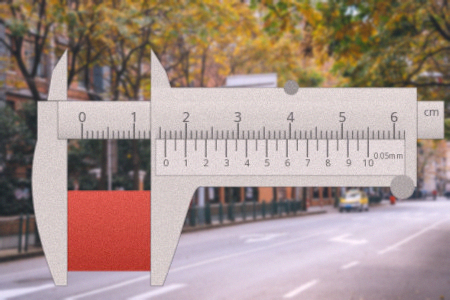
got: 16.0 mm
